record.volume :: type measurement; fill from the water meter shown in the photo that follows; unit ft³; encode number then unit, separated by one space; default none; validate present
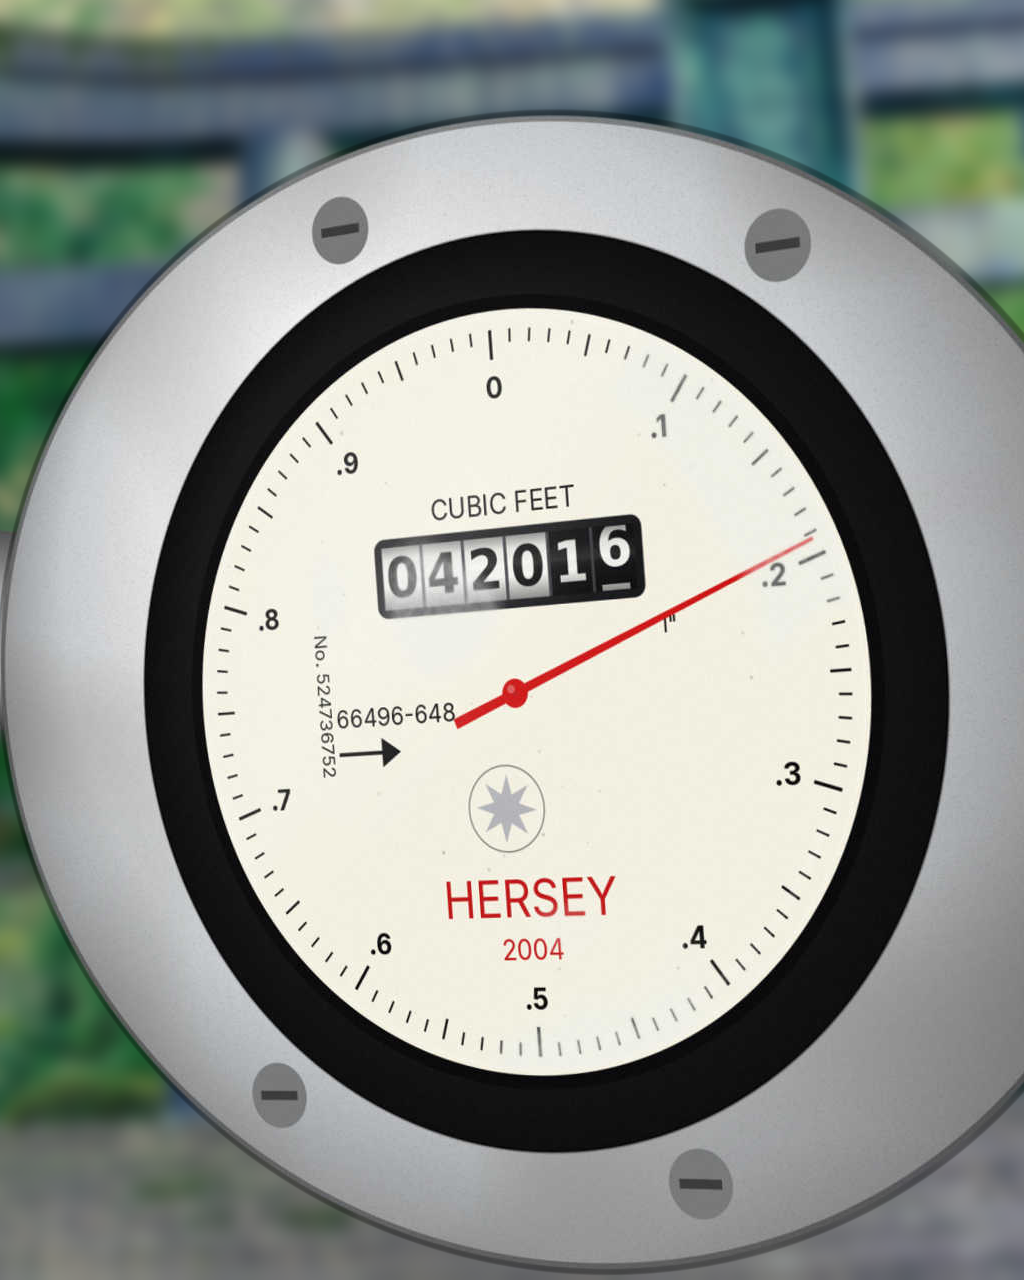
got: 42016.19 ft³
